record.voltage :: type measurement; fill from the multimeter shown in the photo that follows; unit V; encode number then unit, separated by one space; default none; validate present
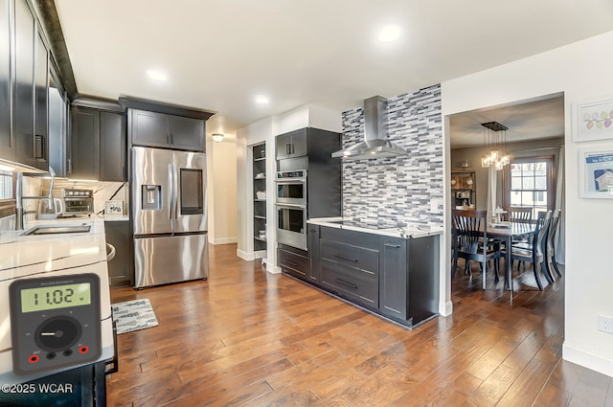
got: 11.02 V
